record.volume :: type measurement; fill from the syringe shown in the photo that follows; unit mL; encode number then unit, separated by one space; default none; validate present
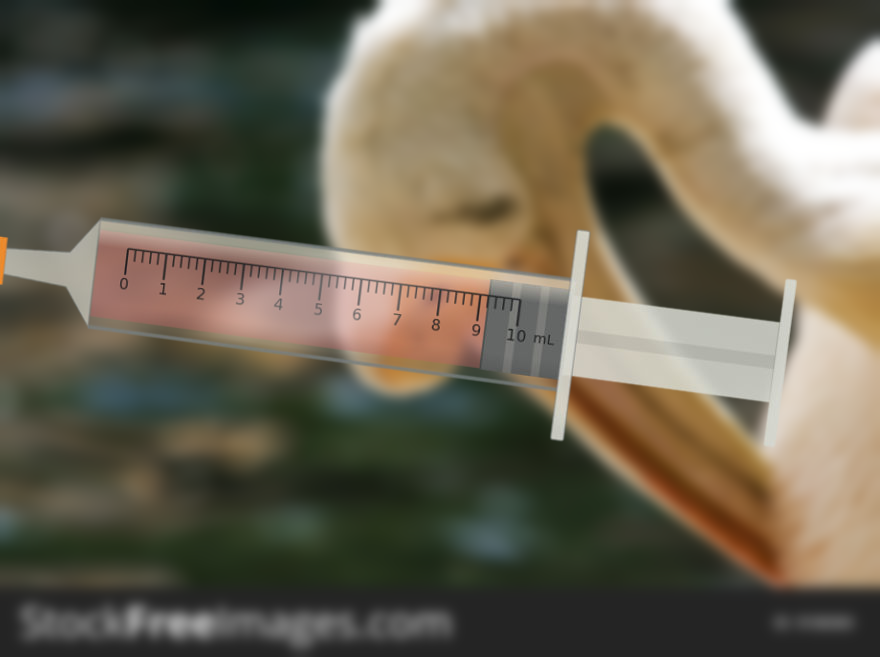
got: 9.2 mL
